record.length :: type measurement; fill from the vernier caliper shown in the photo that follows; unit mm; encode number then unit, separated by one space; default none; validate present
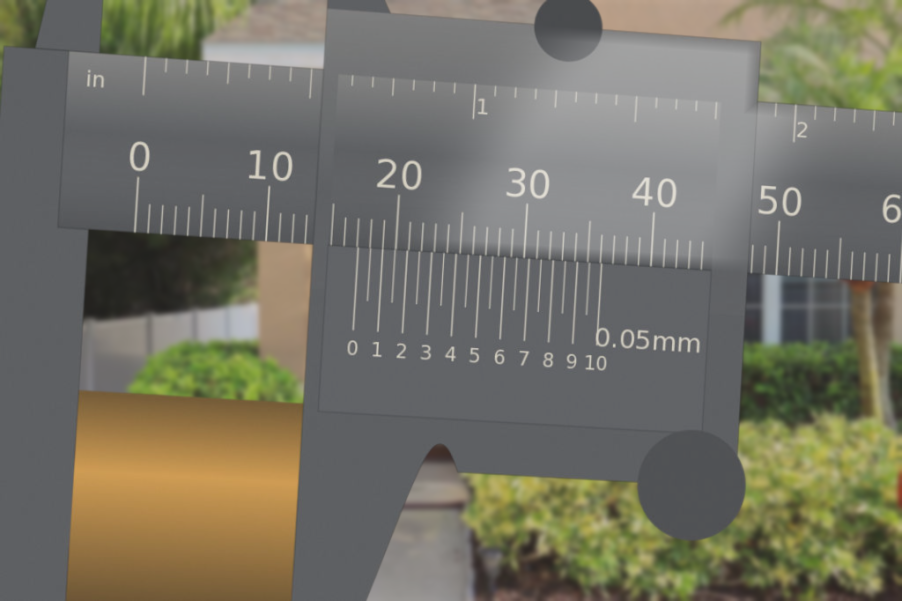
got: 17.1 mm
